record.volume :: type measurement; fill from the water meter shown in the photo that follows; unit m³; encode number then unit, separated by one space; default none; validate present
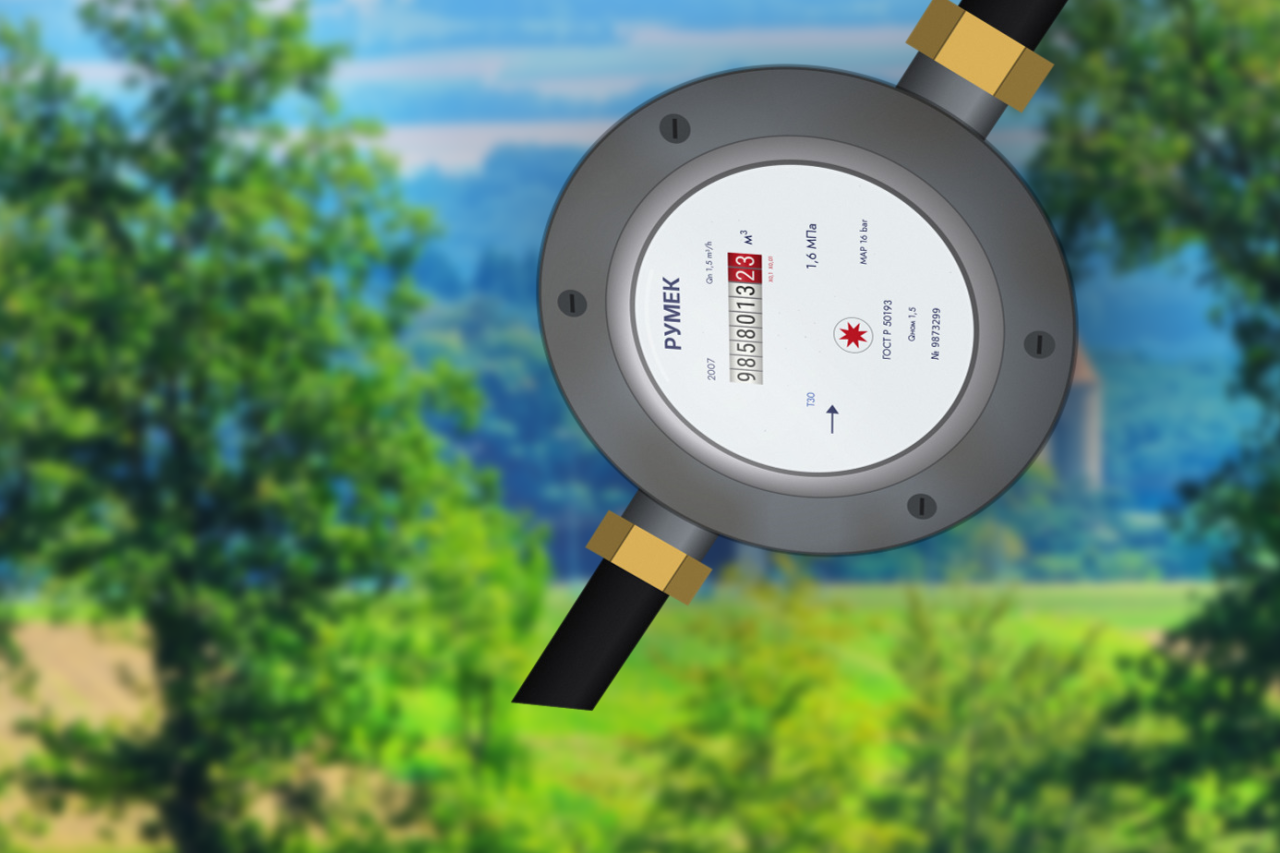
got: 9858013.23 m³
